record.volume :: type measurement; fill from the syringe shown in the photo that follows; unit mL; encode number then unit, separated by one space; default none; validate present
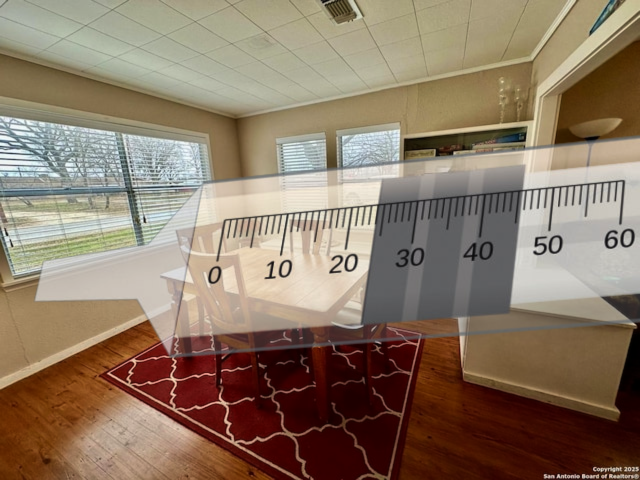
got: 24 mL
